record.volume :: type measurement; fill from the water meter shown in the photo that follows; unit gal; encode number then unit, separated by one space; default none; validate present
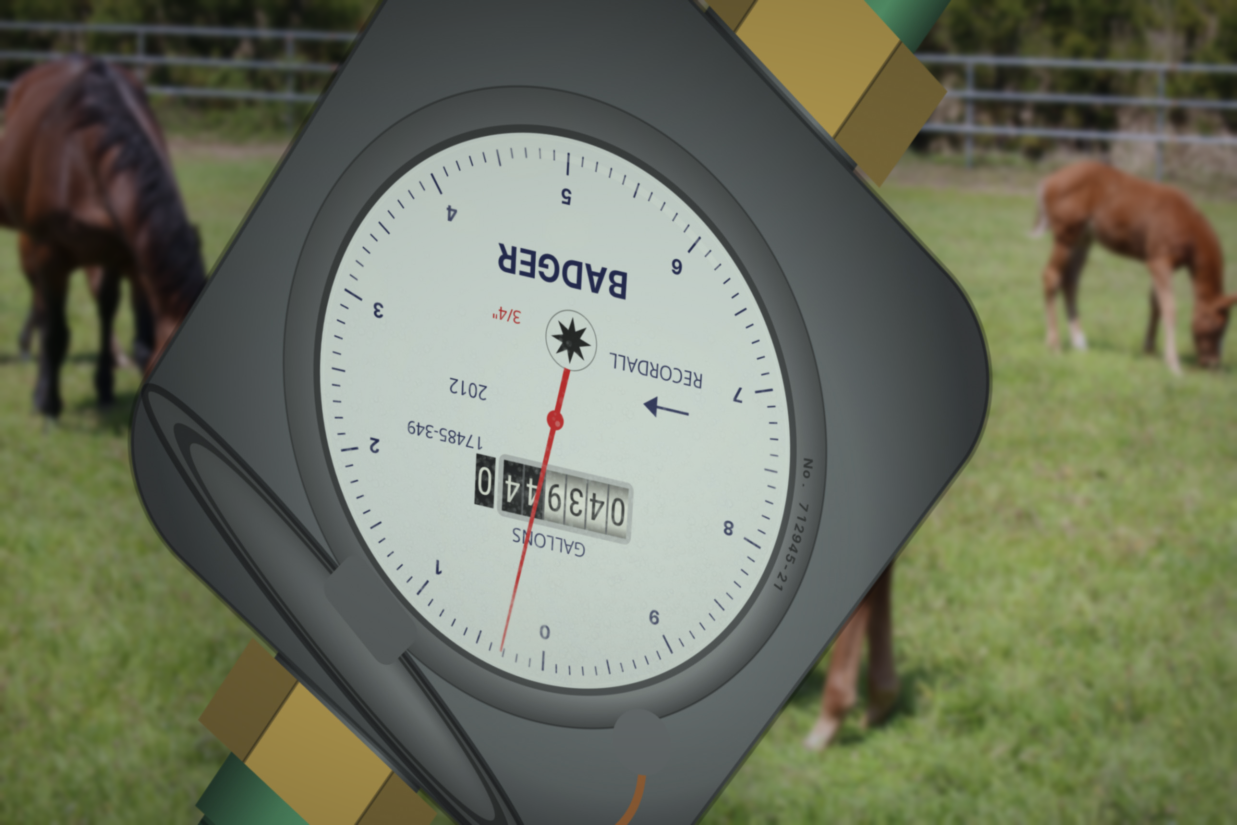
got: 439440.3 gal
